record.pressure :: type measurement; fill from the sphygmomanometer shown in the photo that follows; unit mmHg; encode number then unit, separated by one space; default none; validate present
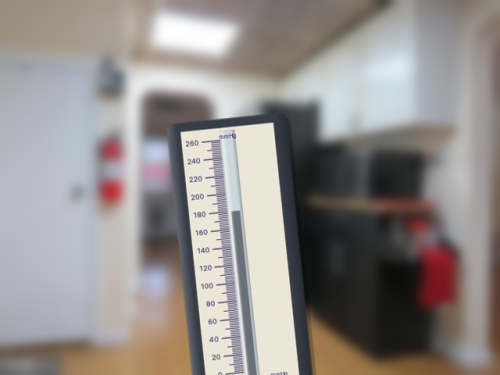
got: 180 mmHg
